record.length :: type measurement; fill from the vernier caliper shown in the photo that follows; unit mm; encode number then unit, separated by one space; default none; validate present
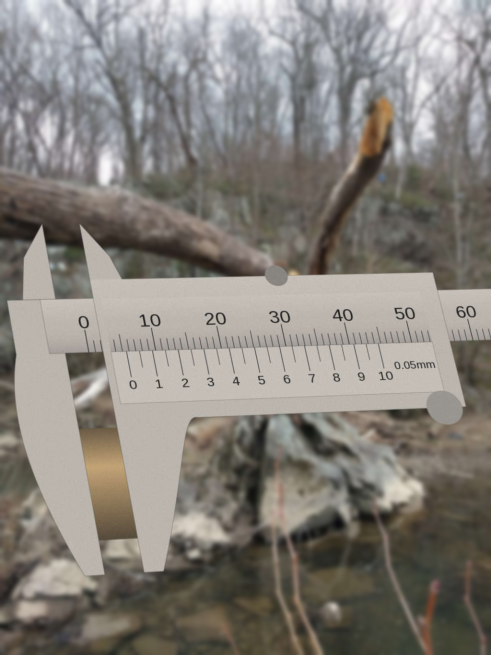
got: 5.6 mm
